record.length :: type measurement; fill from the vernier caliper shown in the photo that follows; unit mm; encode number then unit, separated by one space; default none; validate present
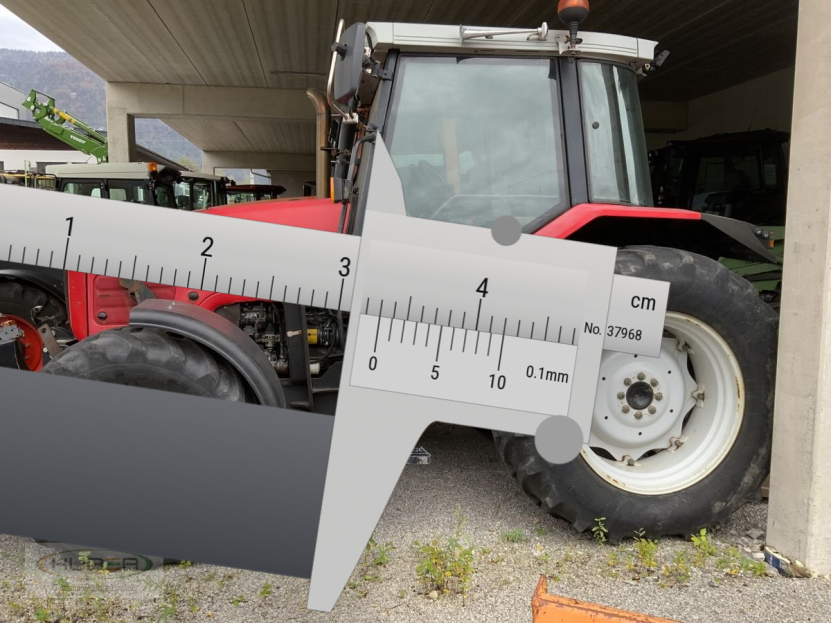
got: 33.0 mm
